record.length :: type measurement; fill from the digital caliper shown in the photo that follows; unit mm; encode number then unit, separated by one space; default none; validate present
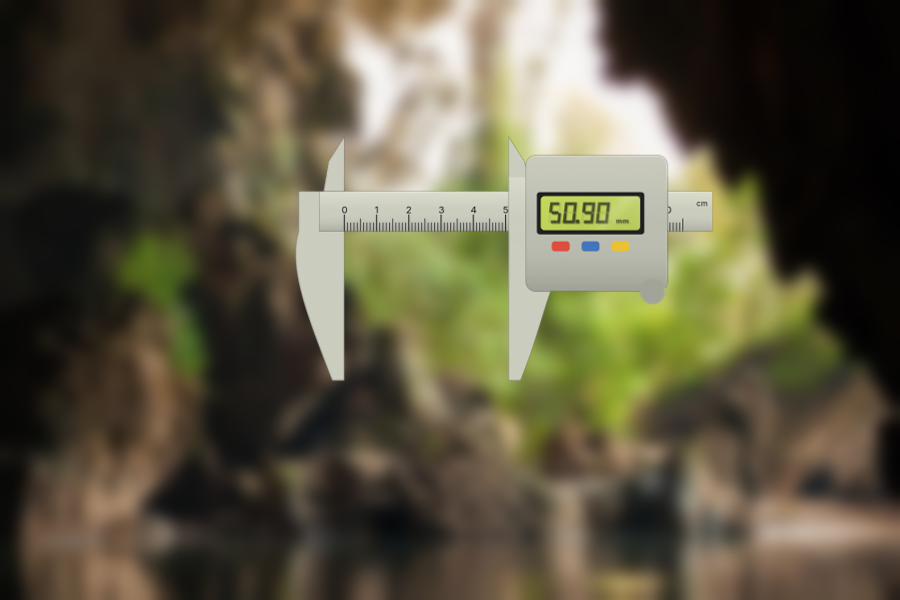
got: 50.90 mm
